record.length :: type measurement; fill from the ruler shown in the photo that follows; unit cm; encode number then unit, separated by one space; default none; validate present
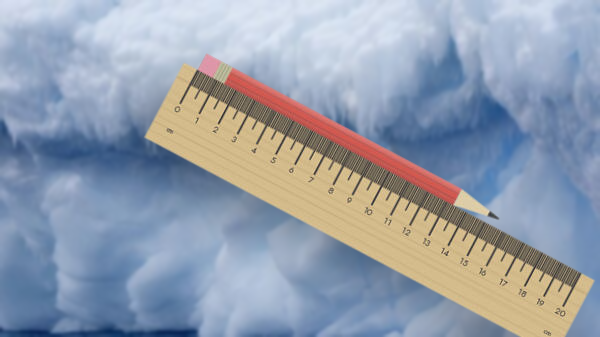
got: 15.5 cm
